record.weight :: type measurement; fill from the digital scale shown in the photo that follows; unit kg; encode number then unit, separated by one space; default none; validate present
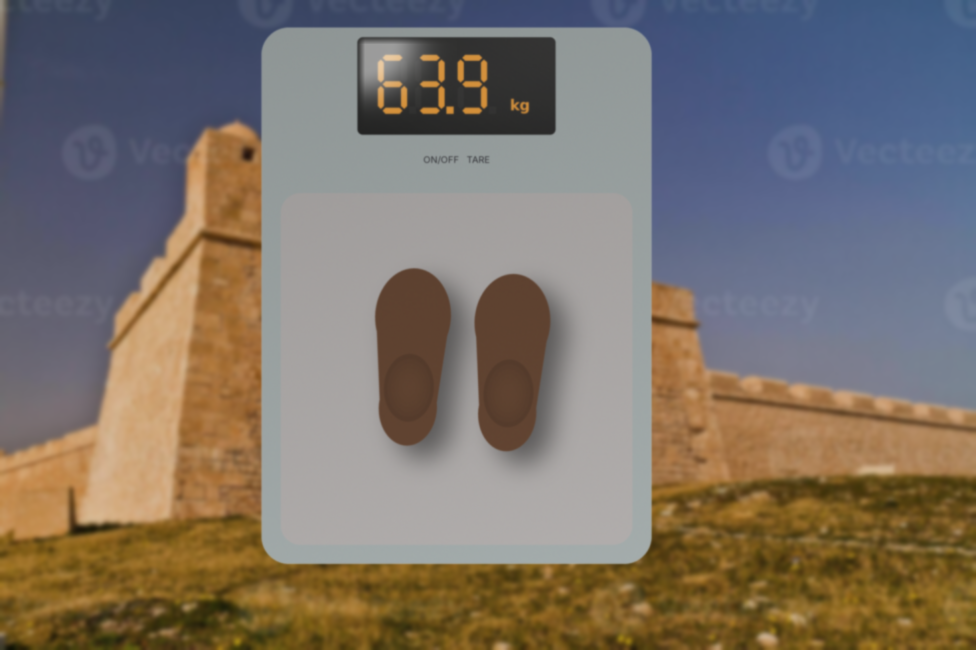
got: 63.9 kg
